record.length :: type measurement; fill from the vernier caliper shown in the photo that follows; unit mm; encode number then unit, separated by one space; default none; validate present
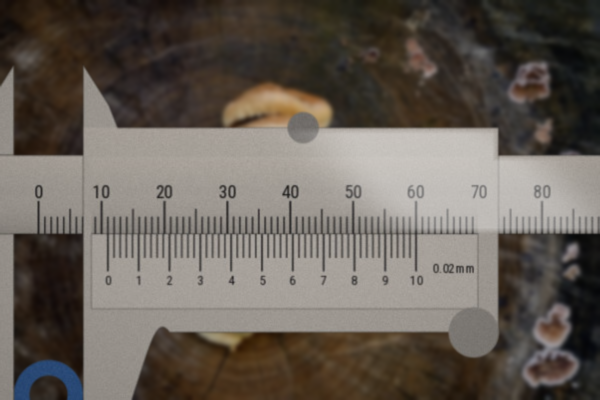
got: 11.0 mm
